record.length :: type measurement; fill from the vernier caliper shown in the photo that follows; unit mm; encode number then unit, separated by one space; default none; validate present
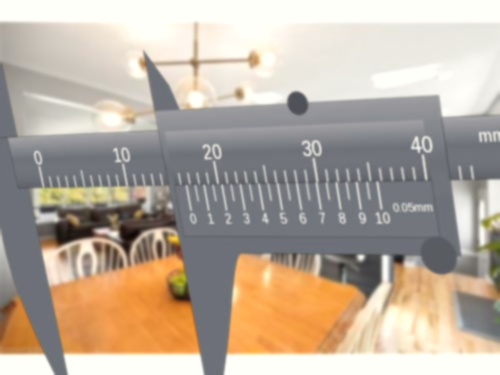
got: 16.6 mm
